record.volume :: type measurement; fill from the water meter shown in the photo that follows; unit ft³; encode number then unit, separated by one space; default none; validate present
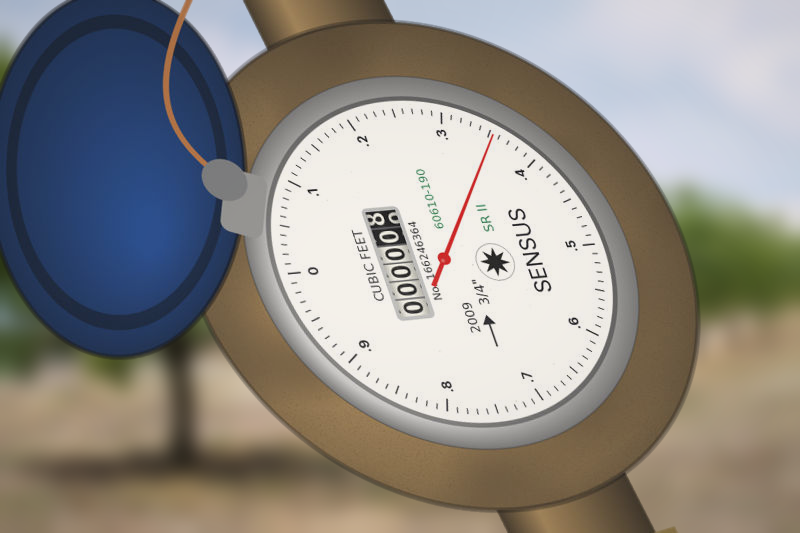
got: 8.35 ft³
